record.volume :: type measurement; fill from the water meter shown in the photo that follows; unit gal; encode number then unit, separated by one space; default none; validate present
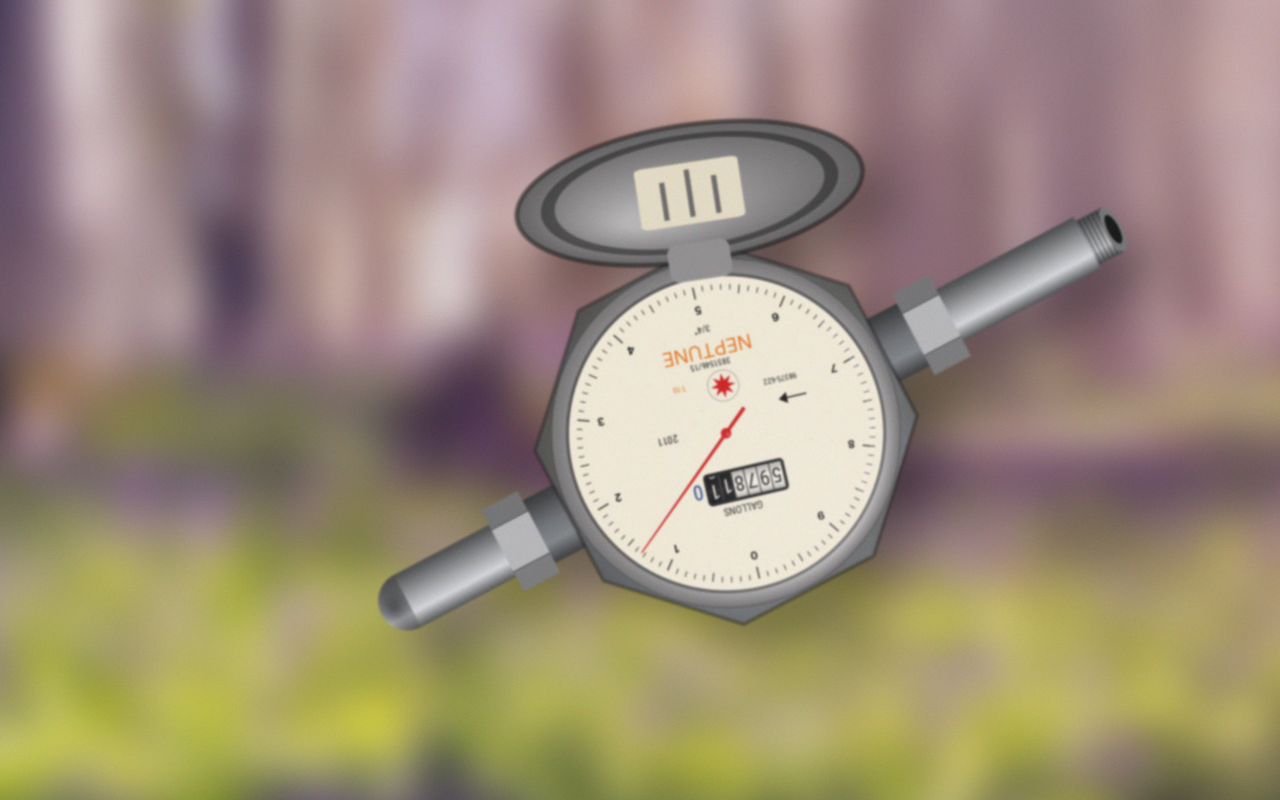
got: 5978111.3 gal
